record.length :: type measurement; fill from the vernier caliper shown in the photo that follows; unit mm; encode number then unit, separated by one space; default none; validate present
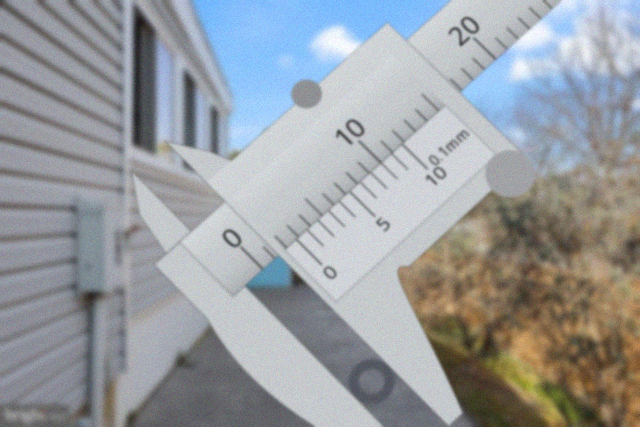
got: 2.8 mm
